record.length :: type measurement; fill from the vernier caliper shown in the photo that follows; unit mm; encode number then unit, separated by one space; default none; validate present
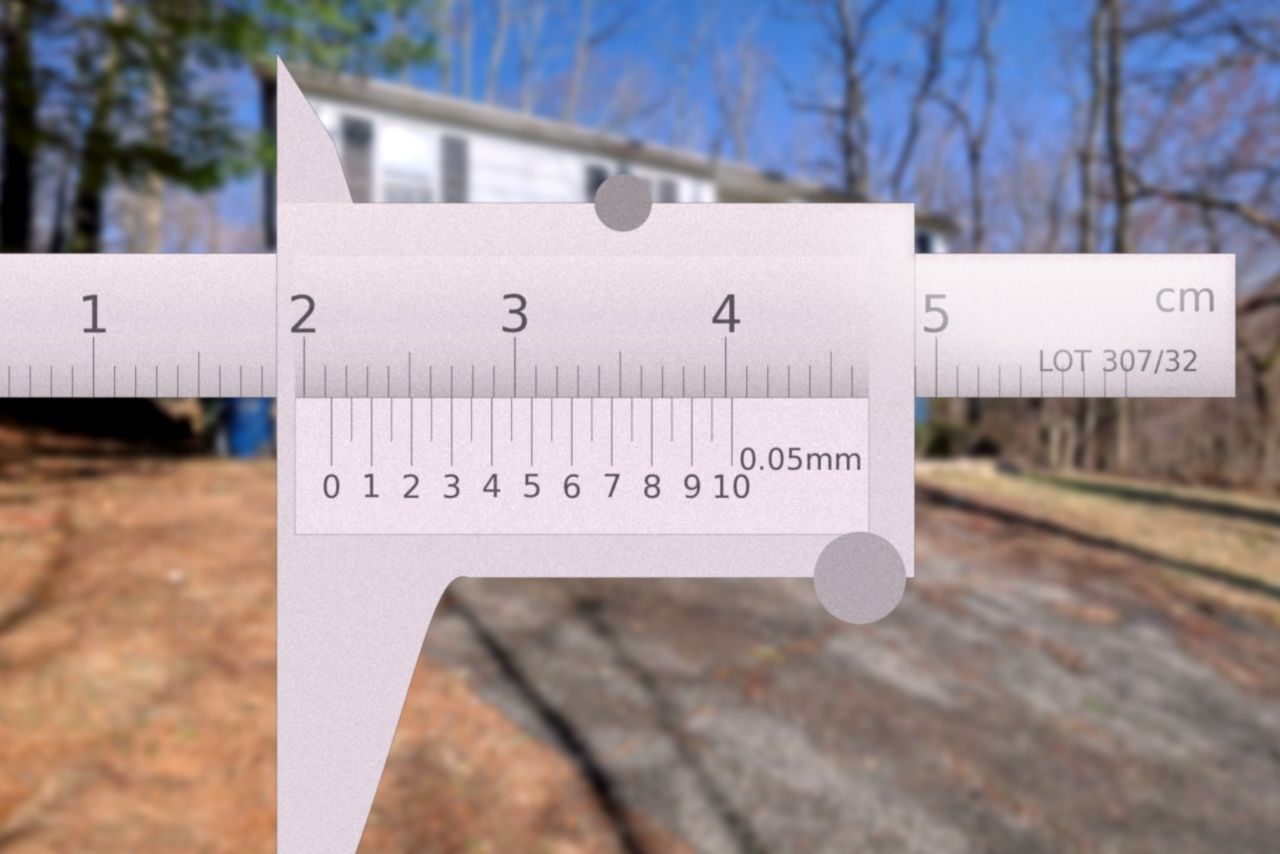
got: 21.3 mm
